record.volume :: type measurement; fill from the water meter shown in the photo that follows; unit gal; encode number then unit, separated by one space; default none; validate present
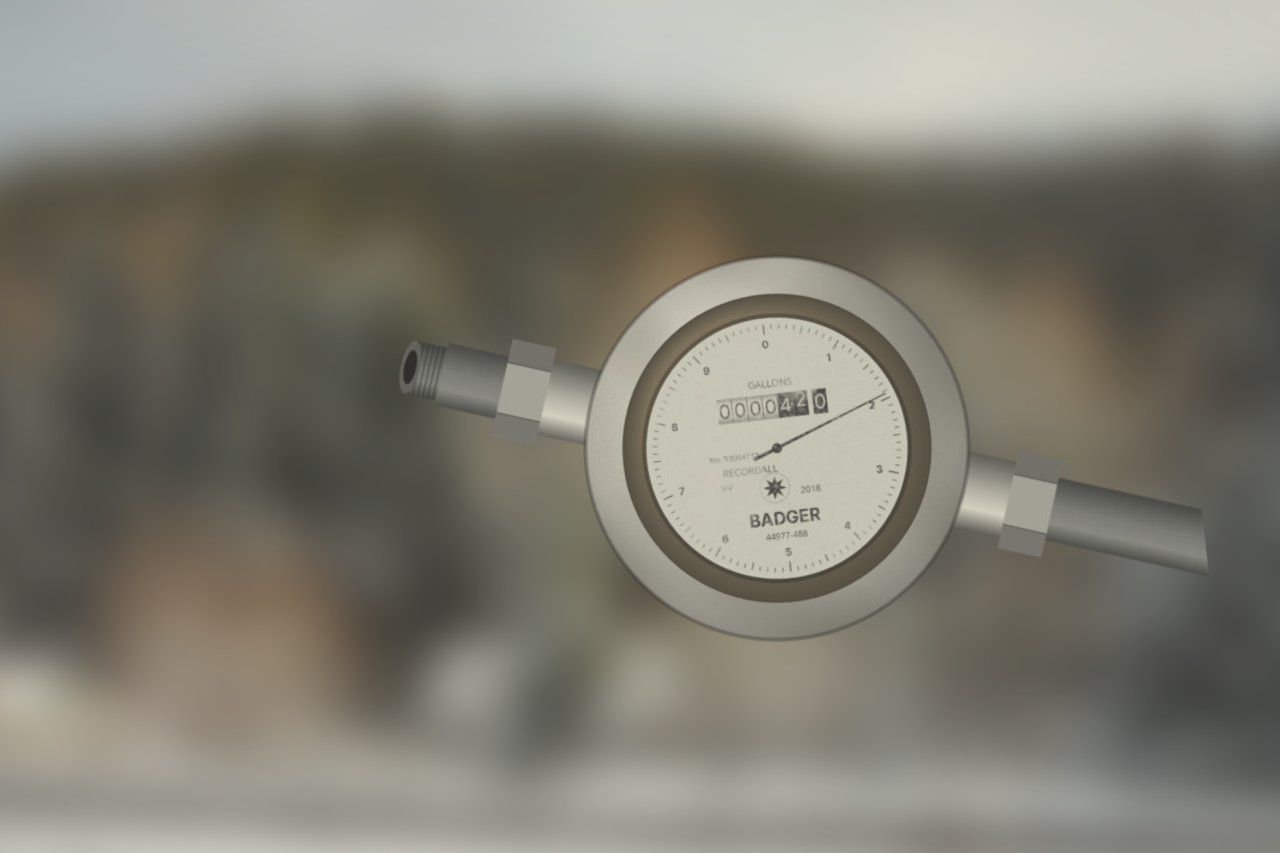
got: 421.9 gal
